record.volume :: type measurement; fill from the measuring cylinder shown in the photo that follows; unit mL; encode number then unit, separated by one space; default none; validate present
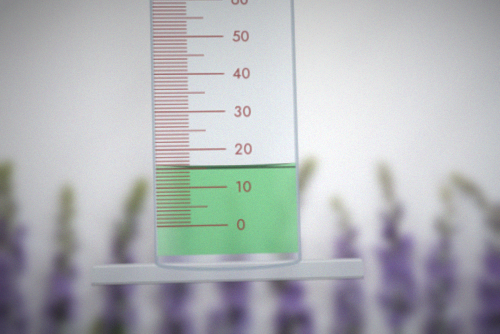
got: 15 mL
